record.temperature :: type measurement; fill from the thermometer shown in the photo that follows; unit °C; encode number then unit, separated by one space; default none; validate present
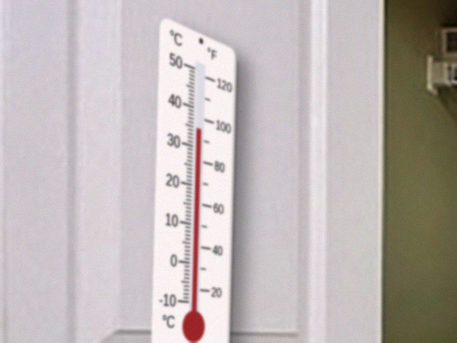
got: 35 °C
